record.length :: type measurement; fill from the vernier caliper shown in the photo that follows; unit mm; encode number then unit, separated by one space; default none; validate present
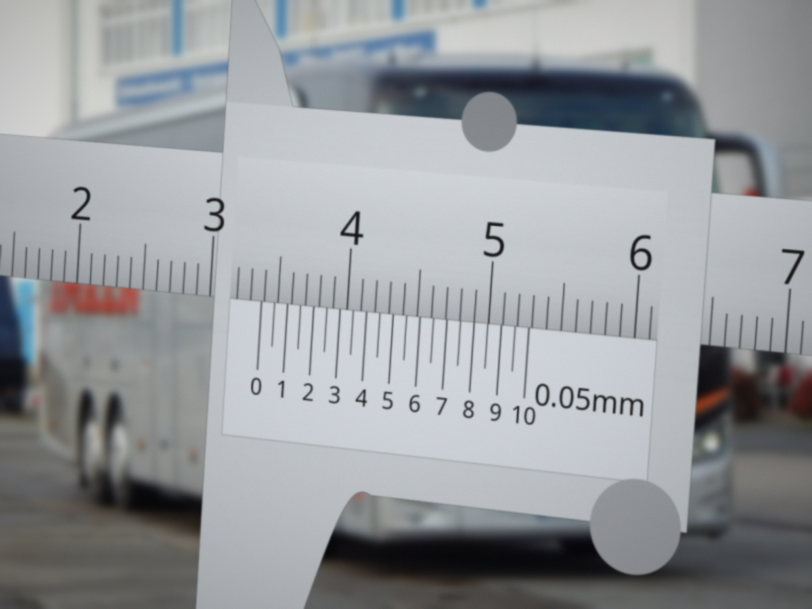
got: 33.8 mm
